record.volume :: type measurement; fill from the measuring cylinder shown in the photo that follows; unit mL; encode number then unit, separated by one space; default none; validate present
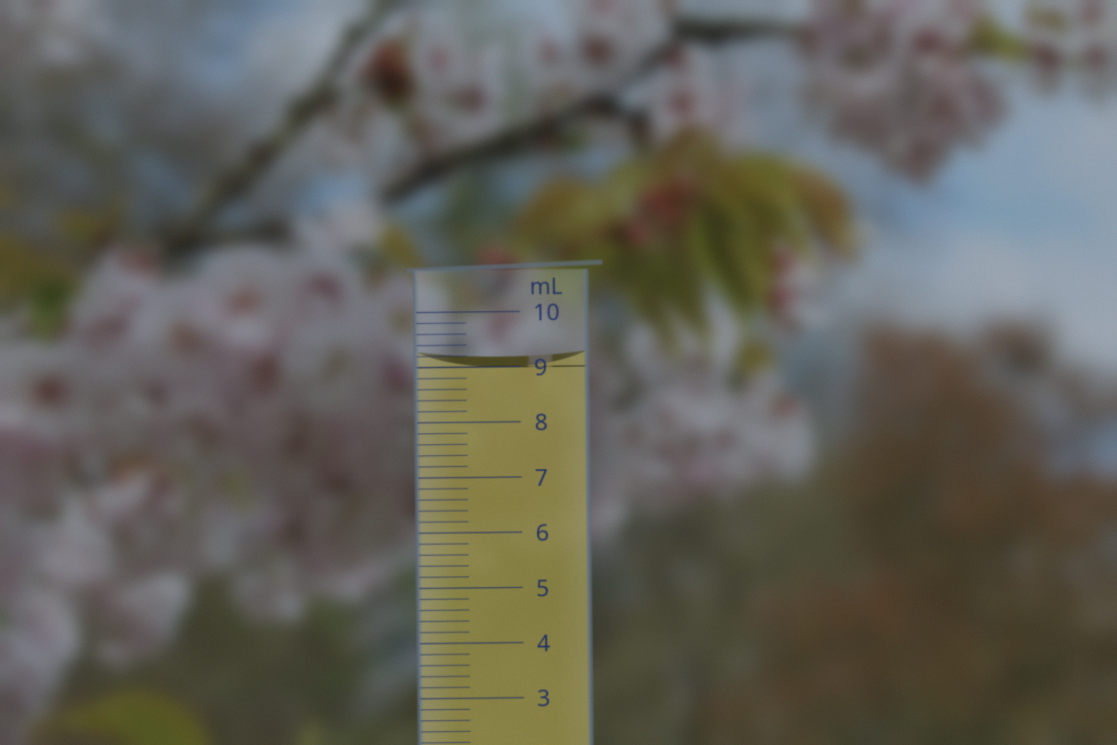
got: 9 mL
